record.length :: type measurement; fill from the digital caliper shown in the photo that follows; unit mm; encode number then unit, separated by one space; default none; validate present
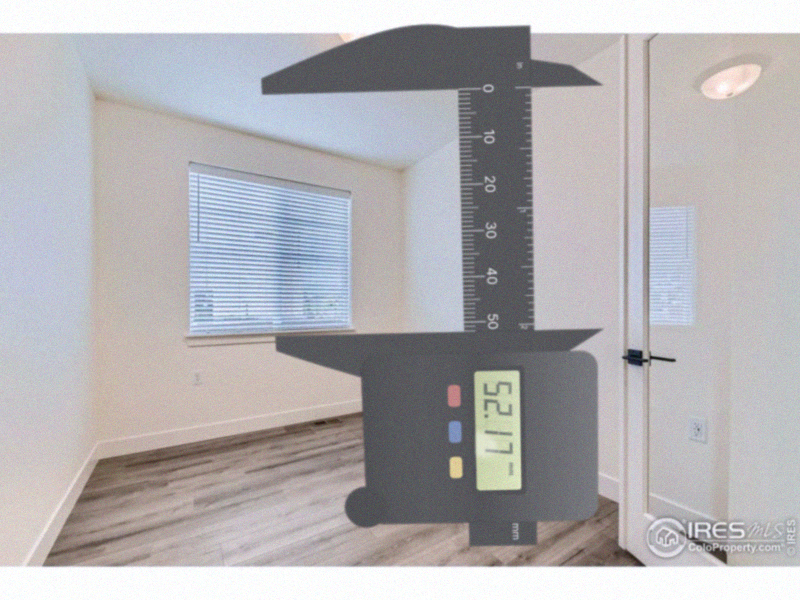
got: 52.17 mm
